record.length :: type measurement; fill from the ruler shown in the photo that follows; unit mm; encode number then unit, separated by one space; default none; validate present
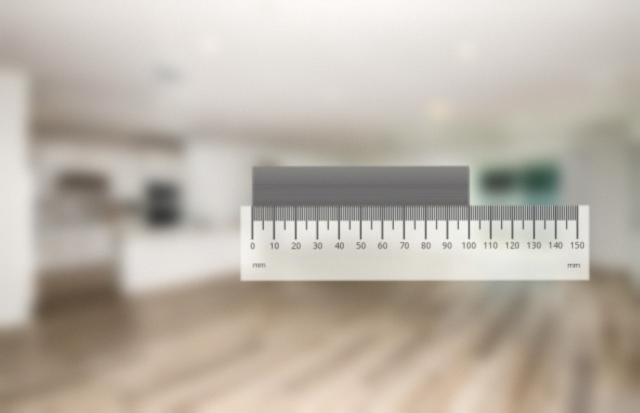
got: 100 mm
